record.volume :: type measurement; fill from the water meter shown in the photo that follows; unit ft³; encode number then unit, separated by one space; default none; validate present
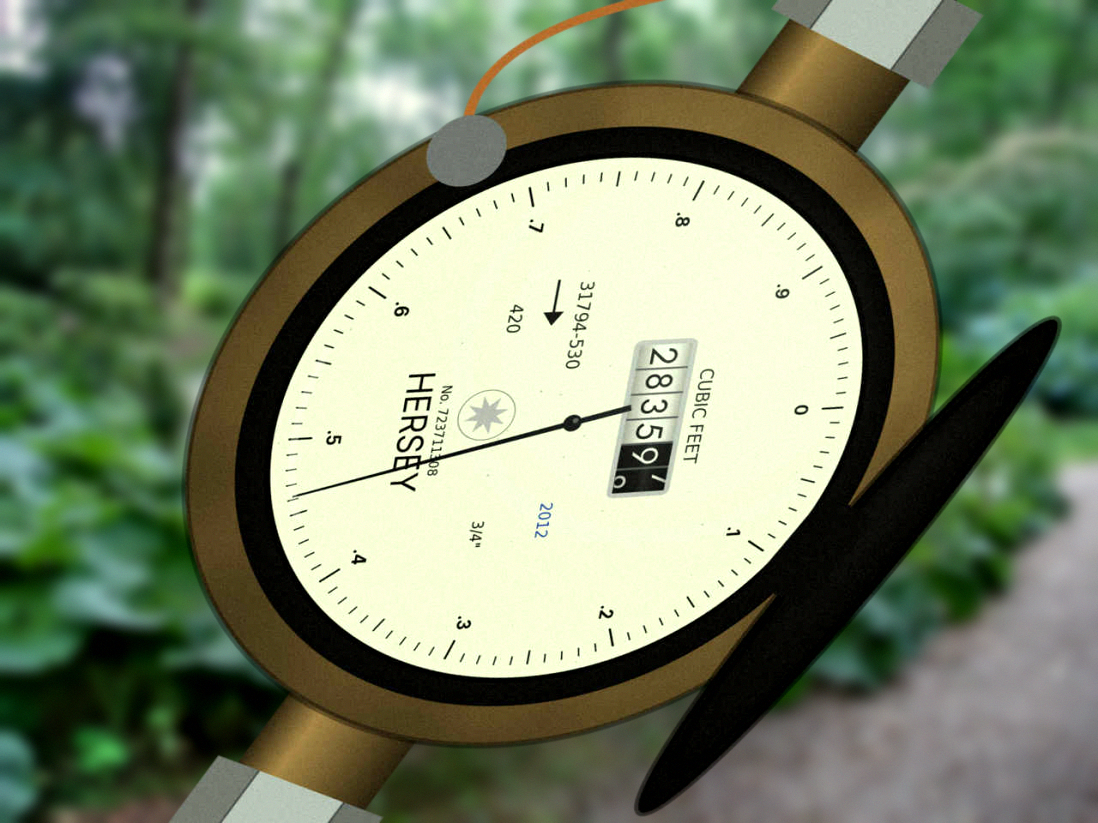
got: 283597.46 ft³
